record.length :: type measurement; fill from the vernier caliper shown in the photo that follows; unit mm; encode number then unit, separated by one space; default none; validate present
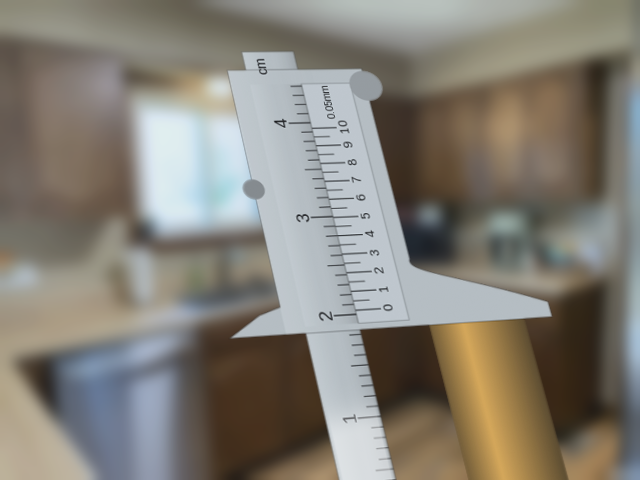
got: 20.4 mm
